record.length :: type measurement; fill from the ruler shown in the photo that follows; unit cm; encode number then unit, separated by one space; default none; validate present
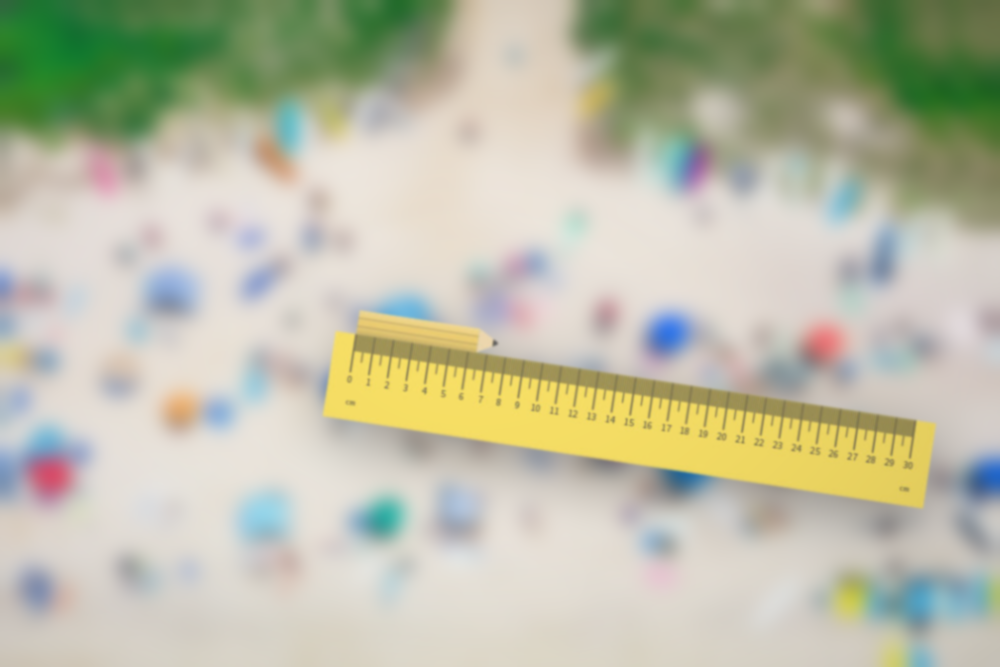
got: 7.5 cm
